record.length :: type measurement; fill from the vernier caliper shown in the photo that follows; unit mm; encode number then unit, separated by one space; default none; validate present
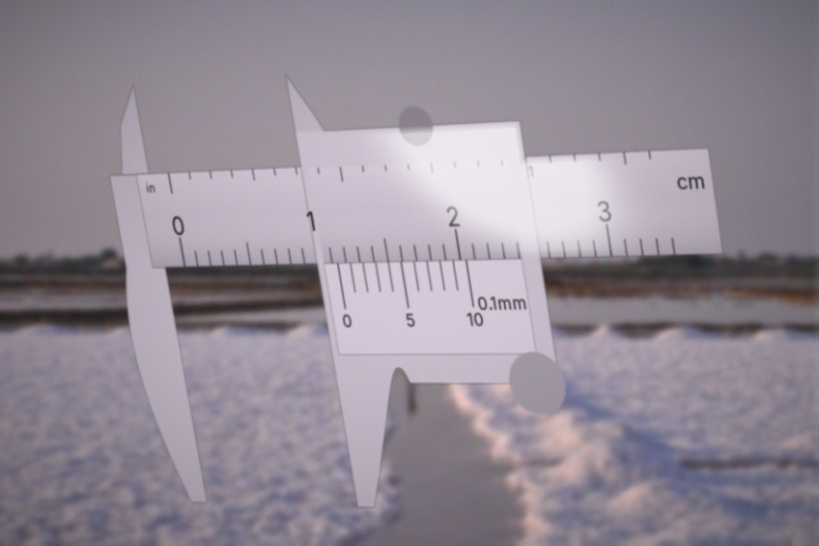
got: 11.4 mm
